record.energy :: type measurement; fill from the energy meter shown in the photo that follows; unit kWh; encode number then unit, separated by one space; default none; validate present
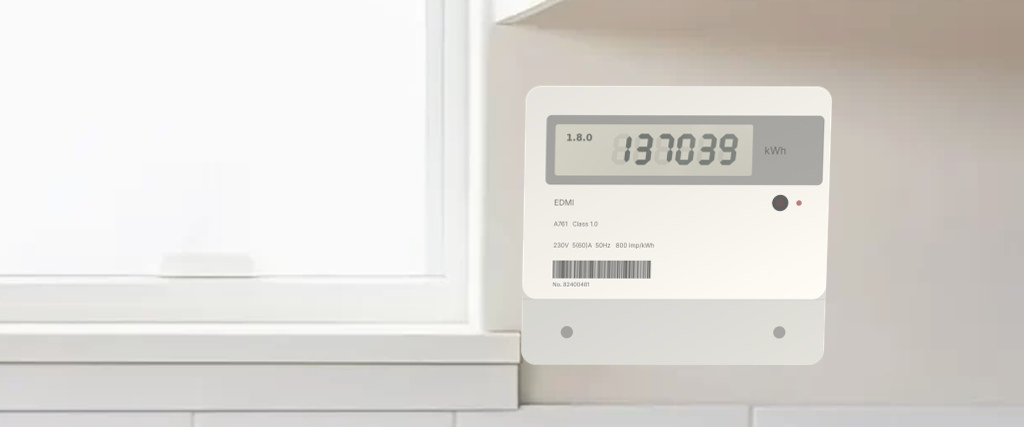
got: 137039 kWh
